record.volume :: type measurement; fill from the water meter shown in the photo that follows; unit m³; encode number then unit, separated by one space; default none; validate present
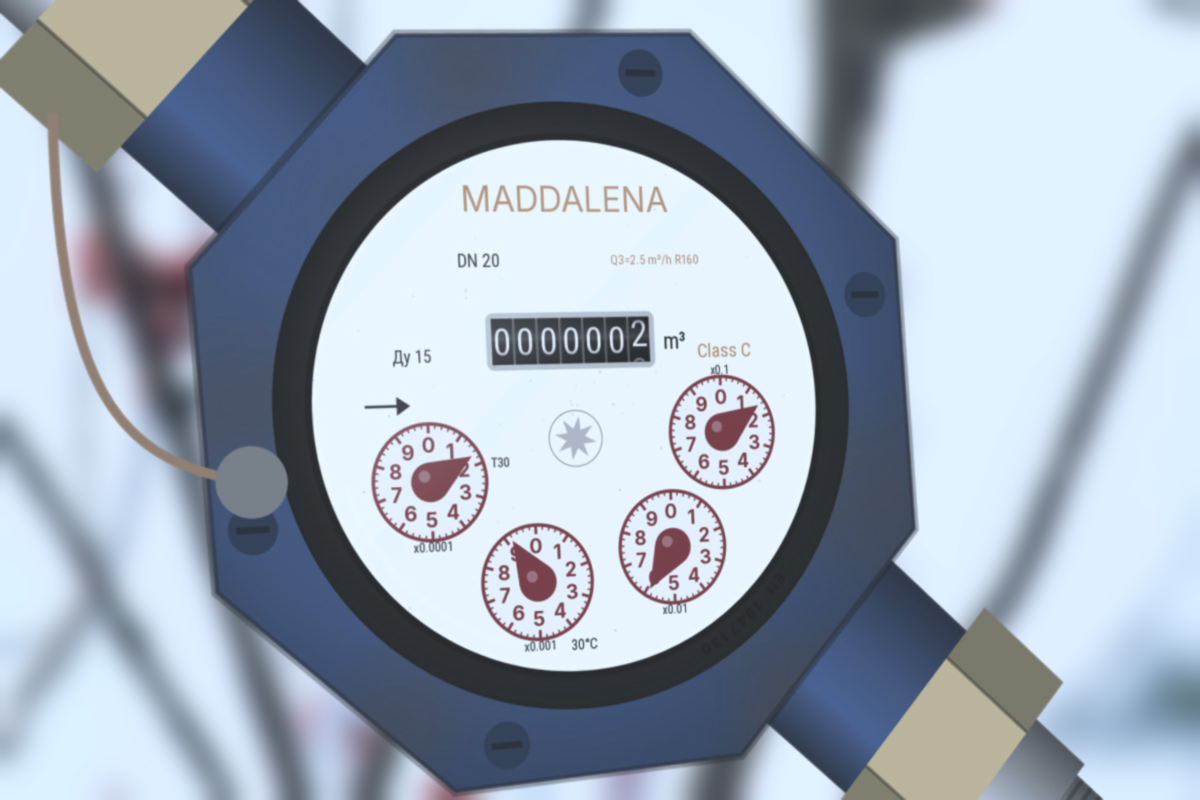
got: 2.1591 m³
